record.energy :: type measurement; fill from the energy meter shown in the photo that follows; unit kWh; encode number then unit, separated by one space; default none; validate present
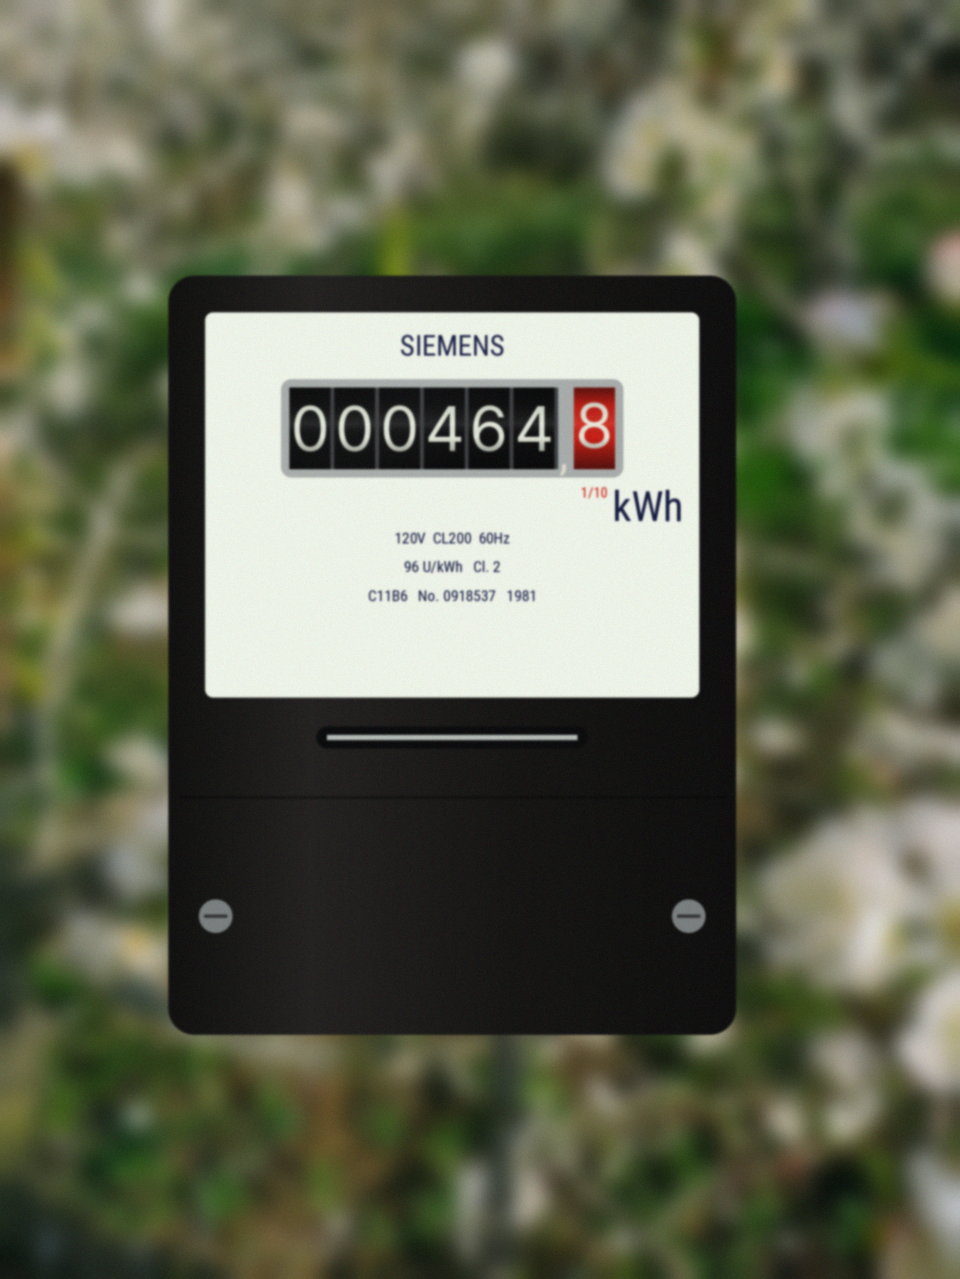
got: 464.8 kWh
